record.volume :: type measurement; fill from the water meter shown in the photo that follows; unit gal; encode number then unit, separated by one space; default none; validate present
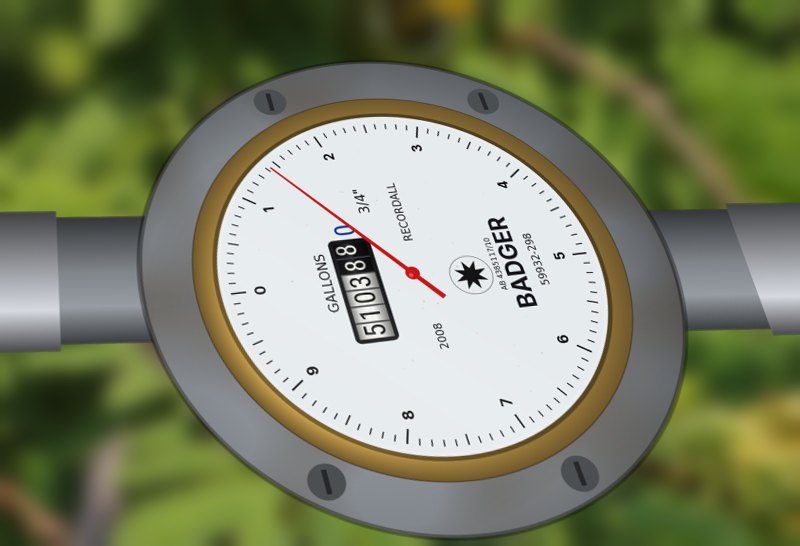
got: 5103881.4 gal
